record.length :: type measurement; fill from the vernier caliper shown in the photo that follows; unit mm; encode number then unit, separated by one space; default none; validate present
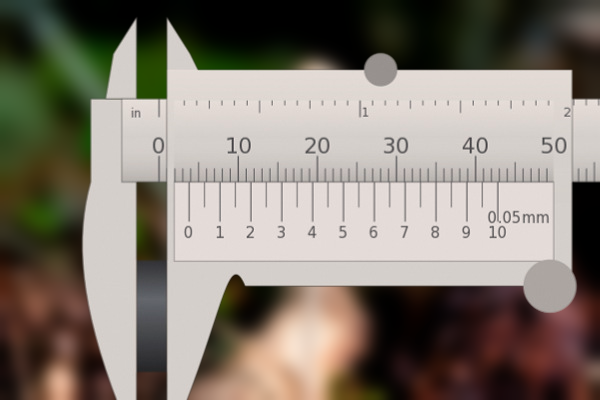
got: 3.8 mm
